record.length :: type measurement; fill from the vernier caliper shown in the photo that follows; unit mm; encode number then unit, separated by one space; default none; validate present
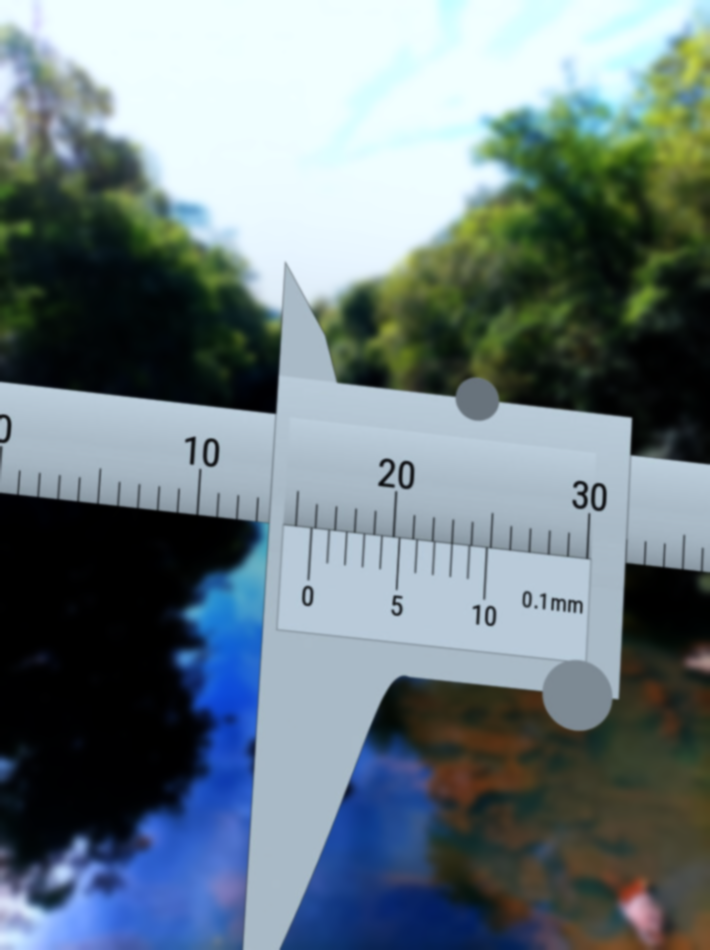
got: 15.8 mm
